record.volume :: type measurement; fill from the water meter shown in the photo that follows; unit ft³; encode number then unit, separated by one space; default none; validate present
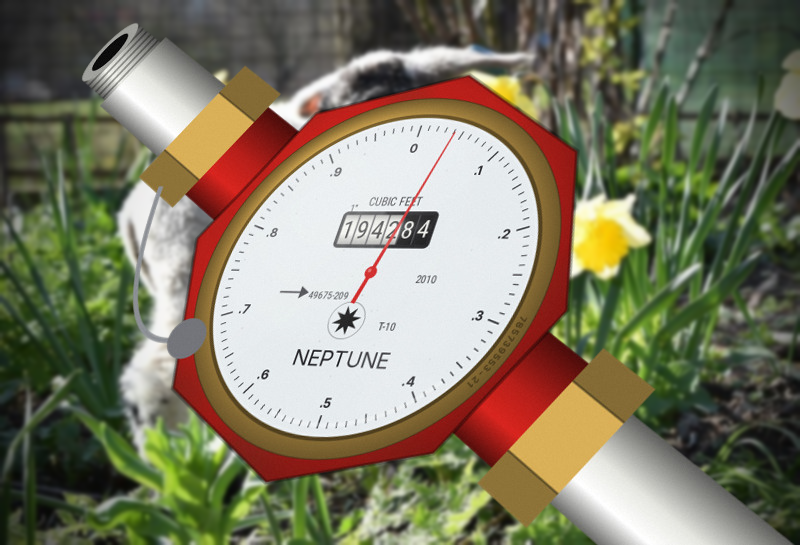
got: 194284.04 ft³
